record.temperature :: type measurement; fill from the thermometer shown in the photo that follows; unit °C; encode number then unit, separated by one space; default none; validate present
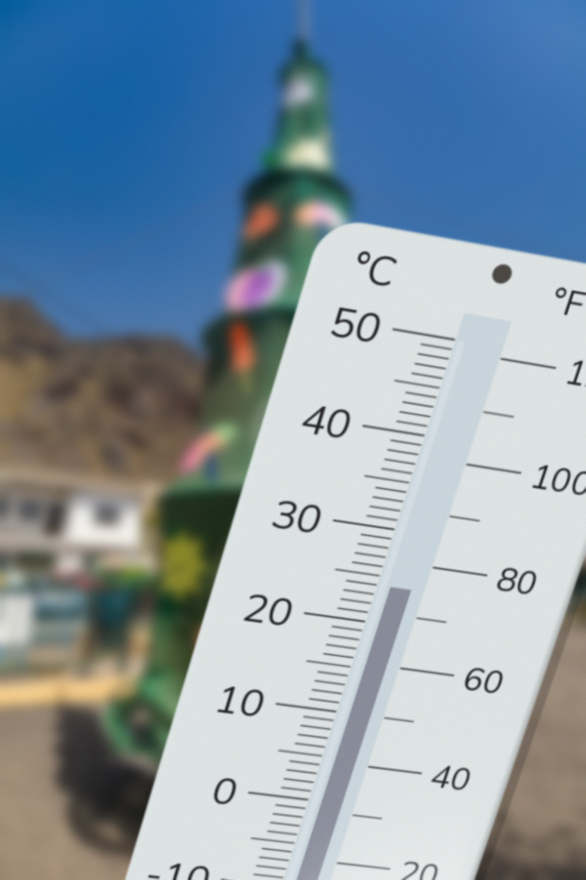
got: 24 °C
